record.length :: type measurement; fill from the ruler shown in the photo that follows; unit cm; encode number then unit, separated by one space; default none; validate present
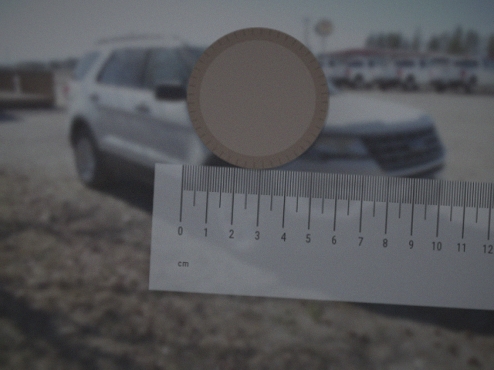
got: 5.5 cm
